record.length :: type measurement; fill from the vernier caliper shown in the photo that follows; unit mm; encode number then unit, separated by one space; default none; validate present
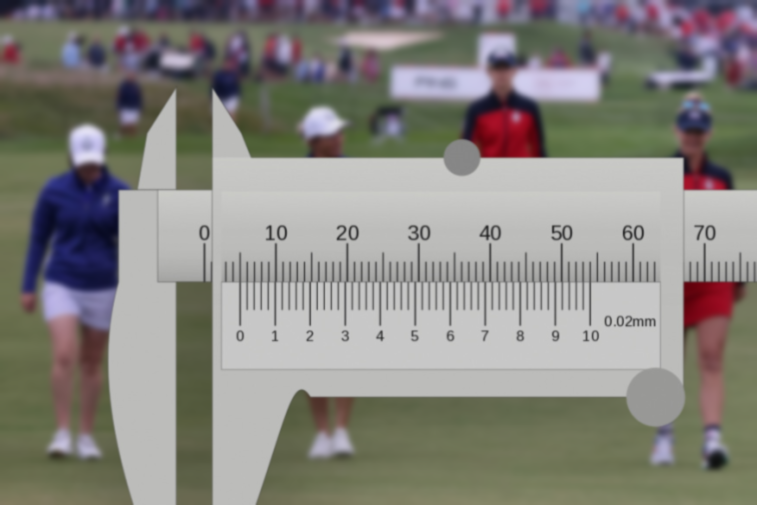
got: 5.0 mm
